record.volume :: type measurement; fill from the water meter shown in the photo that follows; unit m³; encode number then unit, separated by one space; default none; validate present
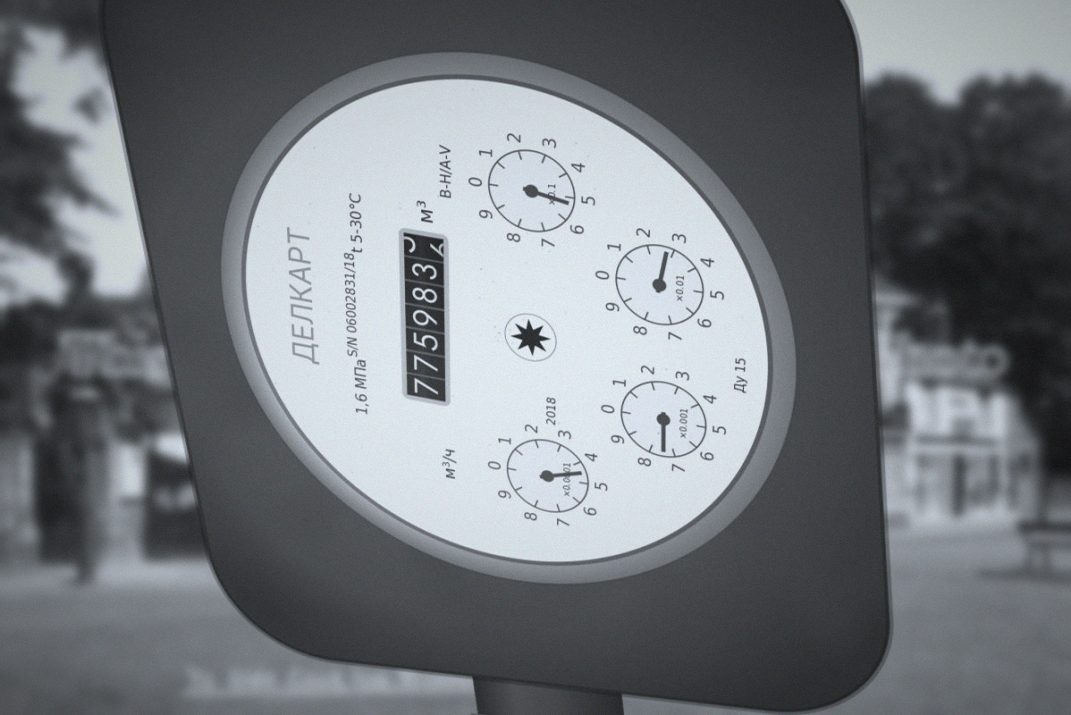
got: 7759835.5274 m³
